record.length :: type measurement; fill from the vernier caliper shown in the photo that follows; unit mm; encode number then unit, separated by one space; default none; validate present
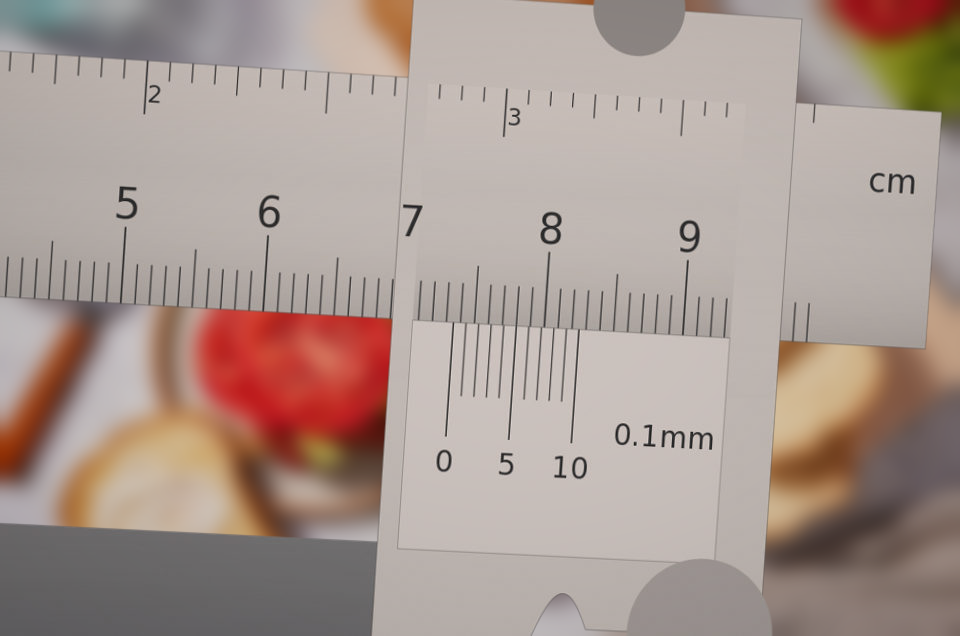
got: 73.5 mm
